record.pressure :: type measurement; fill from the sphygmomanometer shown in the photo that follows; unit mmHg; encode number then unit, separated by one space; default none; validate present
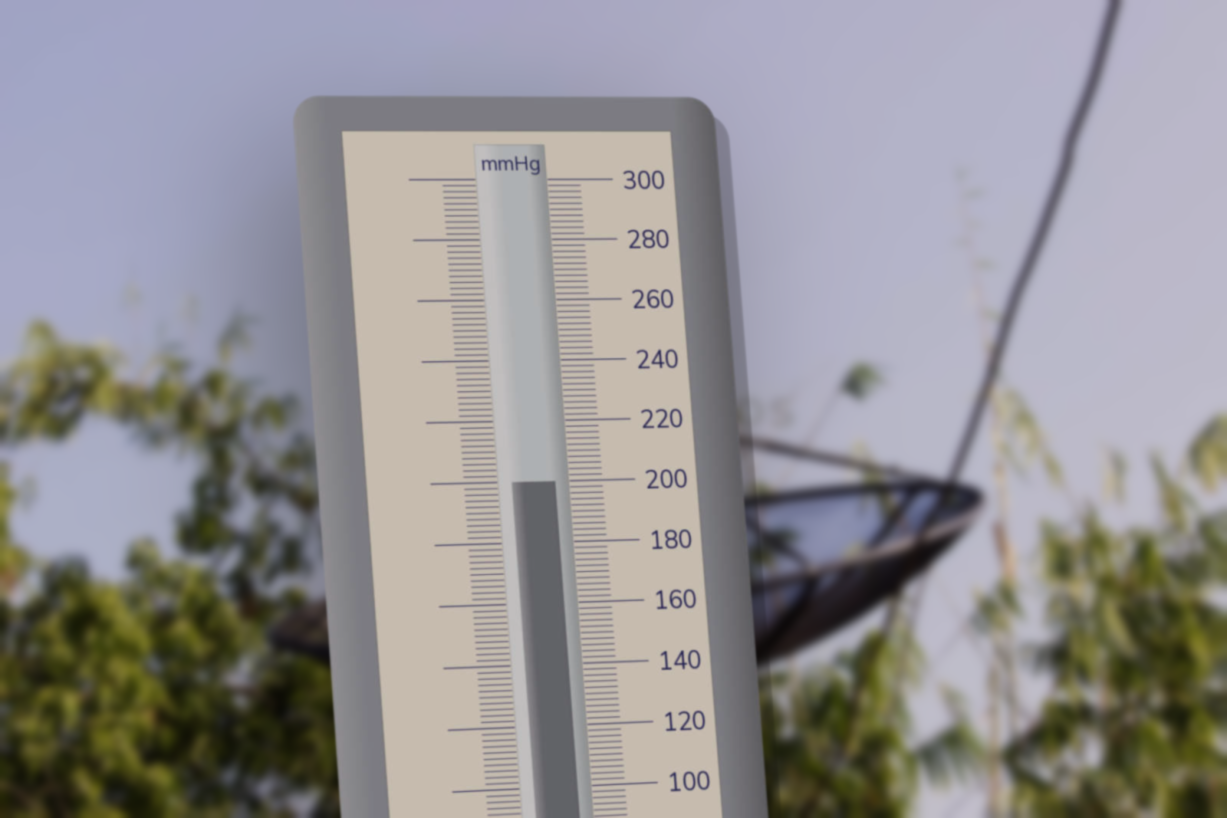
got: 200 mmHg
